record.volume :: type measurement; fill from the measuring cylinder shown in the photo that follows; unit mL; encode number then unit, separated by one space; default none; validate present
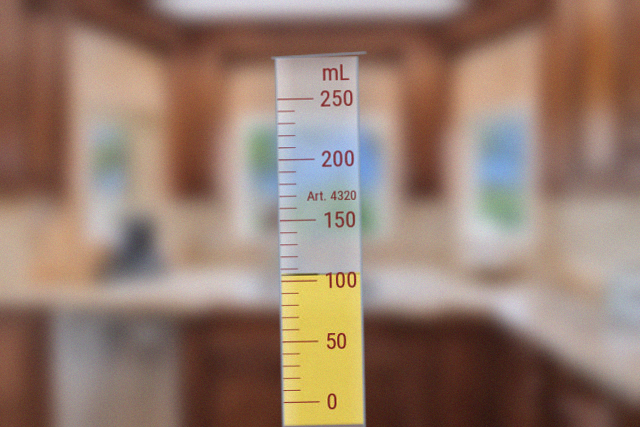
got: 105 mL
